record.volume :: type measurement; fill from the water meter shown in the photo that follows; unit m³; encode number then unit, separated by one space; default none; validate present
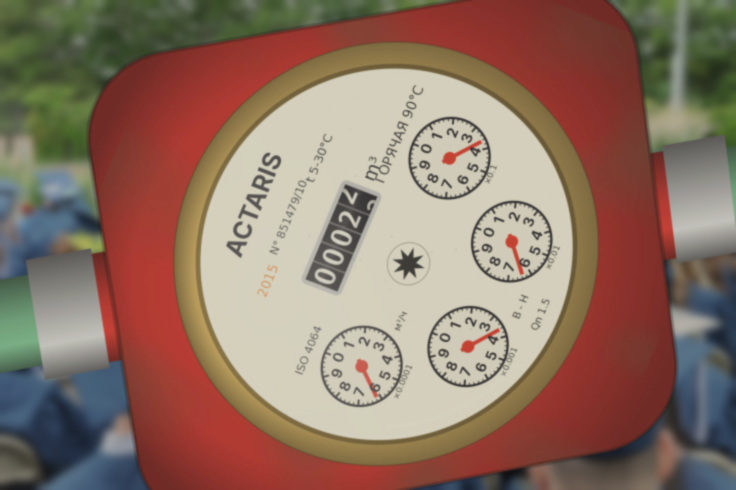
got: 22.3636 m³
